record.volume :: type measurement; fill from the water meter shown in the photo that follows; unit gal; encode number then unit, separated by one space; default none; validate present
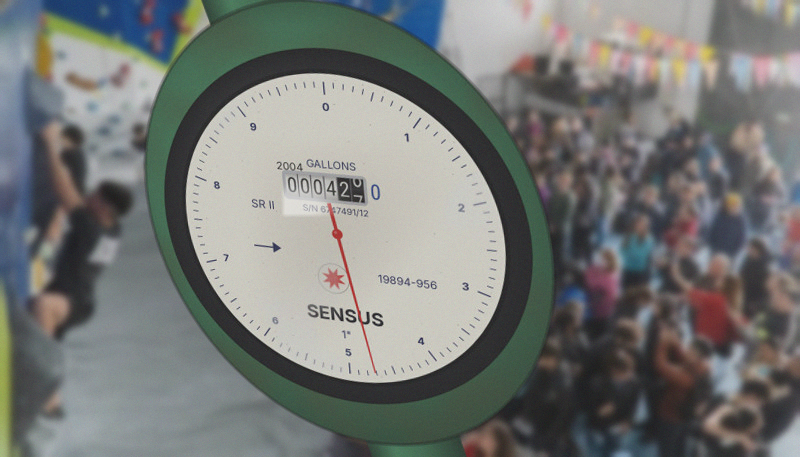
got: 4264.7 gal
